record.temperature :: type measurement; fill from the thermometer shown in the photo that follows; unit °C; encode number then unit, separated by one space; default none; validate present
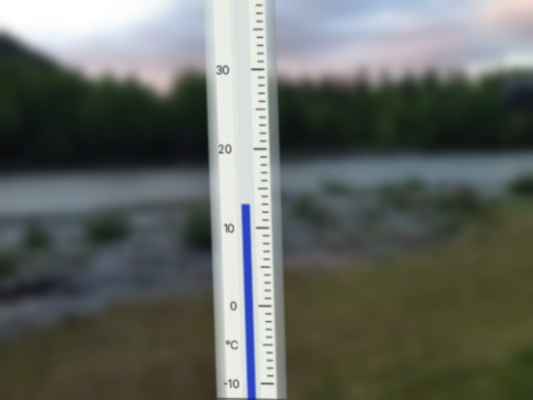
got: 13 °C
